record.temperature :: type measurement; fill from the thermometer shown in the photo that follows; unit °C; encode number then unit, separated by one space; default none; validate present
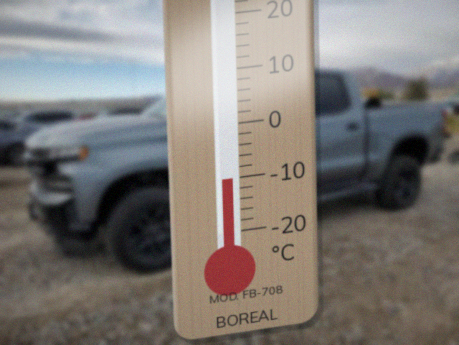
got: -10 °C
